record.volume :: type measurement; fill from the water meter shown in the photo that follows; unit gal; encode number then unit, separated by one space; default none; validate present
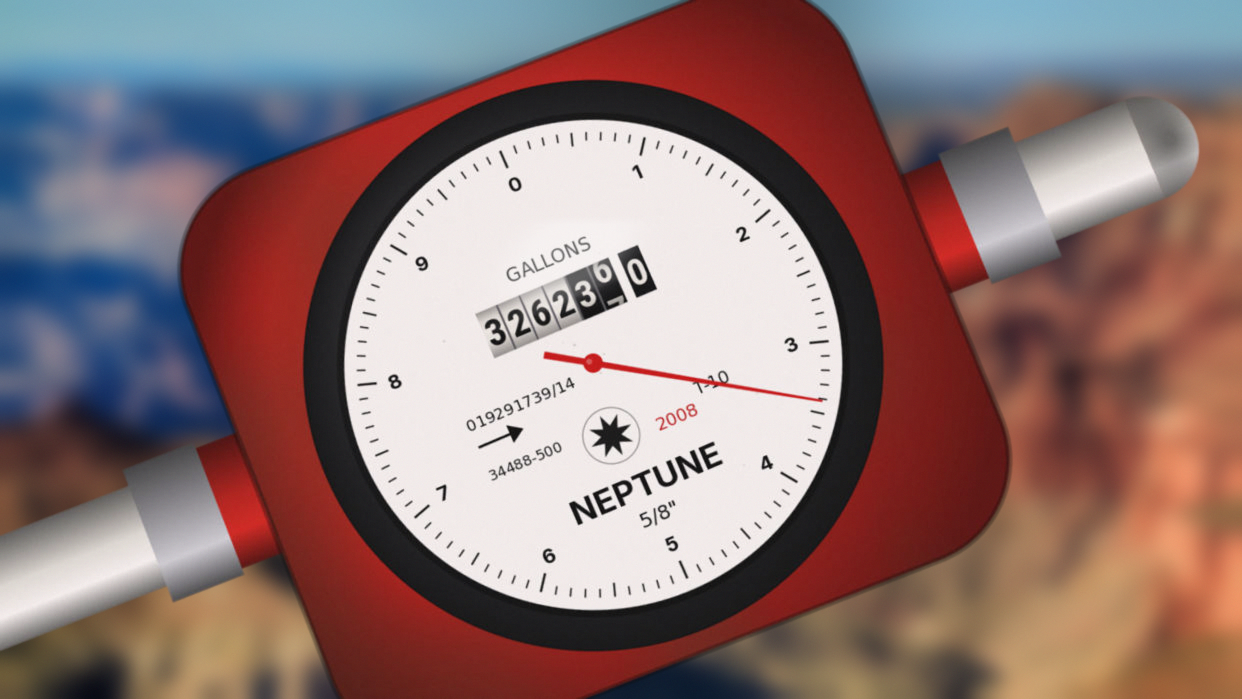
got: 3262363.4 gal
